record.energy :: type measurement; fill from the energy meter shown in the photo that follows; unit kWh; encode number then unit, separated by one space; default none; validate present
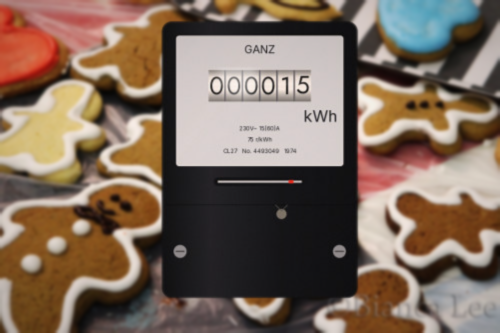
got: 15 kWh
